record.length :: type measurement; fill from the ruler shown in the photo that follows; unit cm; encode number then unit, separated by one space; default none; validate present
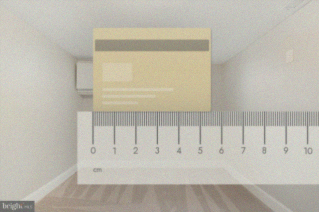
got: 5.5 cm
